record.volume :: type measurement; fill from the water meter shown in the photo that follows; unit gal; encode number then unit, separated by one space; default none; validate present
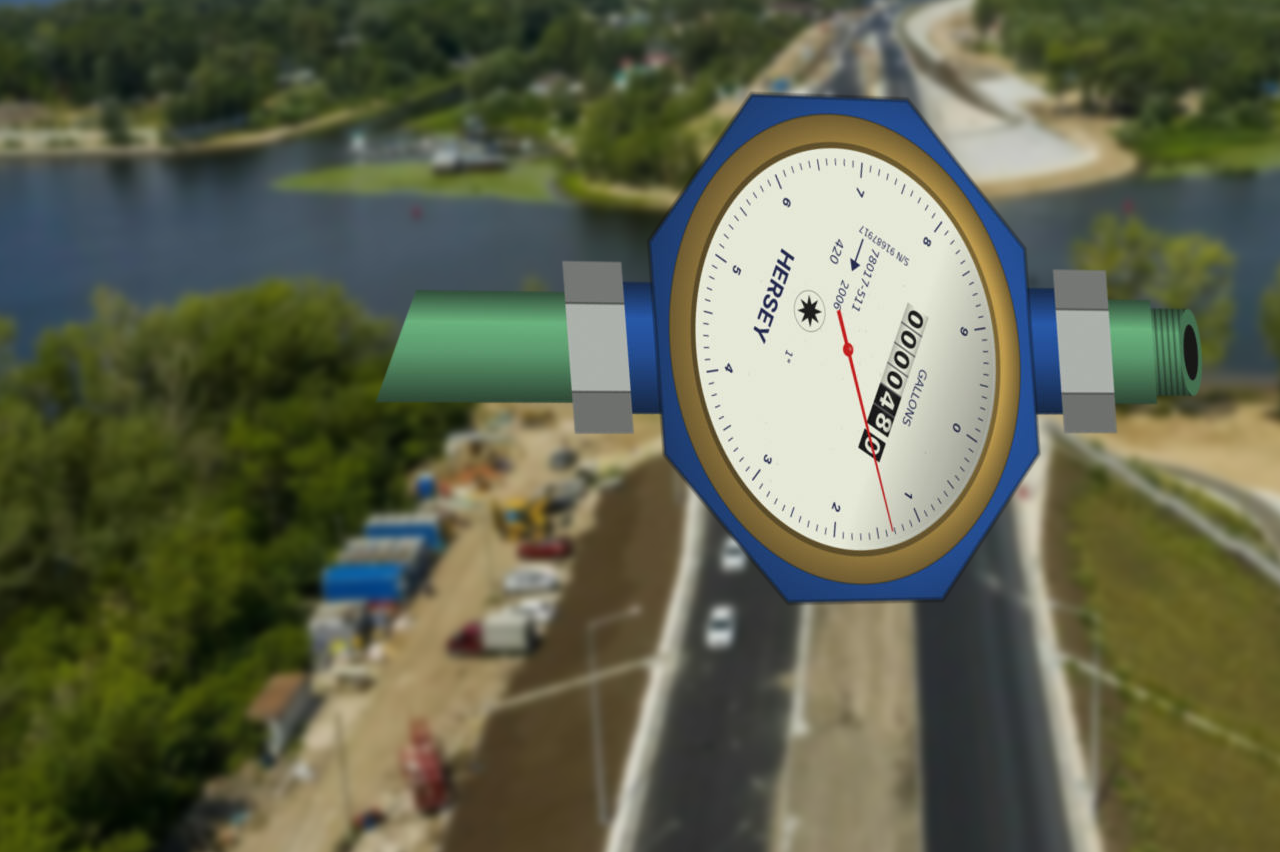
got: 481.3 gal
